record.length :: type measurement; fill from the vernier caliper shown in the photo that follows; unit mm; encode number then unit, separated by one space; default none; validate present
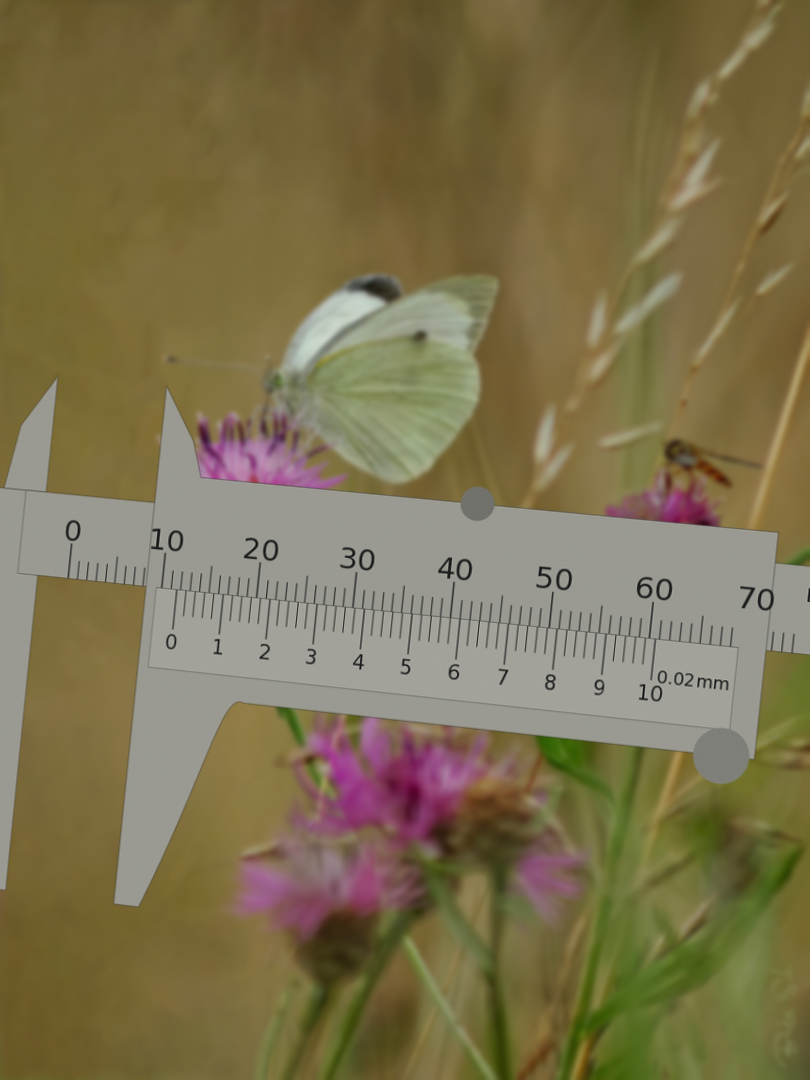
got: 11.6 mm
